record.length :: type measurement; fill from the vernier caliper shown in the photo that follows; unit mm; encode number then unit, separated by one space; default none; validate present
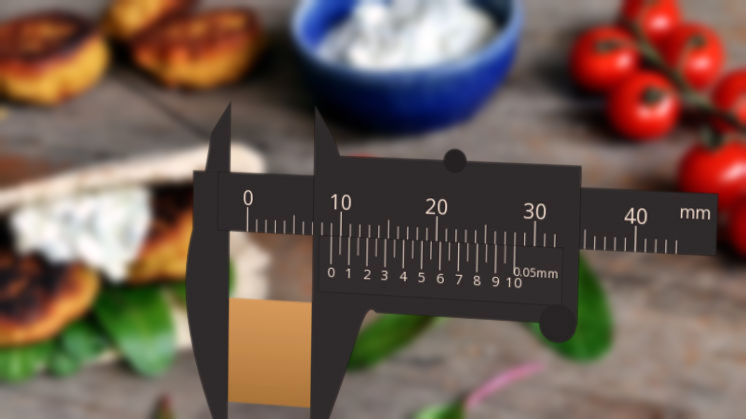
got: 9.0 mm
